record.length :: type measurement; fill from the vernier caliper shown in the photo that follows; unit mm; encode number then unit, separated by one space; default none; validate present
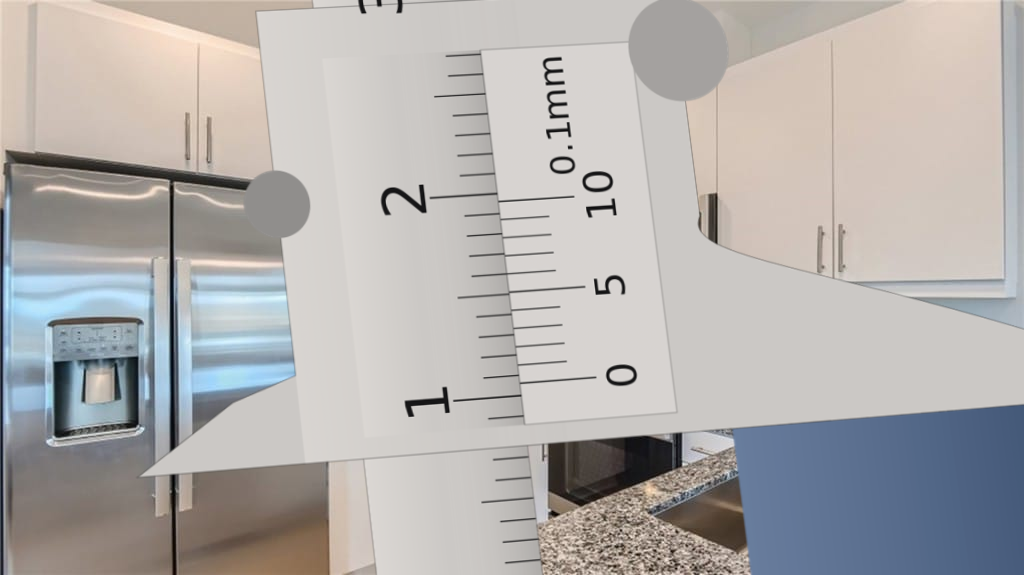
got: 10.6 mm
